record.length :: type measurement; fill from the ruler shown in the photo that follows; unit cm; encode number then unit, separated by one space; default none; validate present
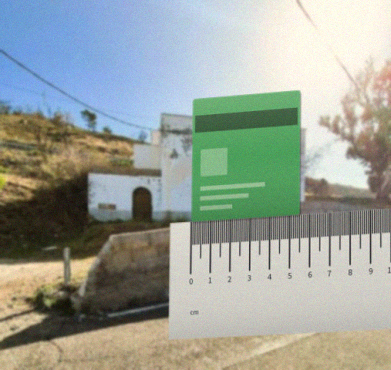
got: 5.5 cm
